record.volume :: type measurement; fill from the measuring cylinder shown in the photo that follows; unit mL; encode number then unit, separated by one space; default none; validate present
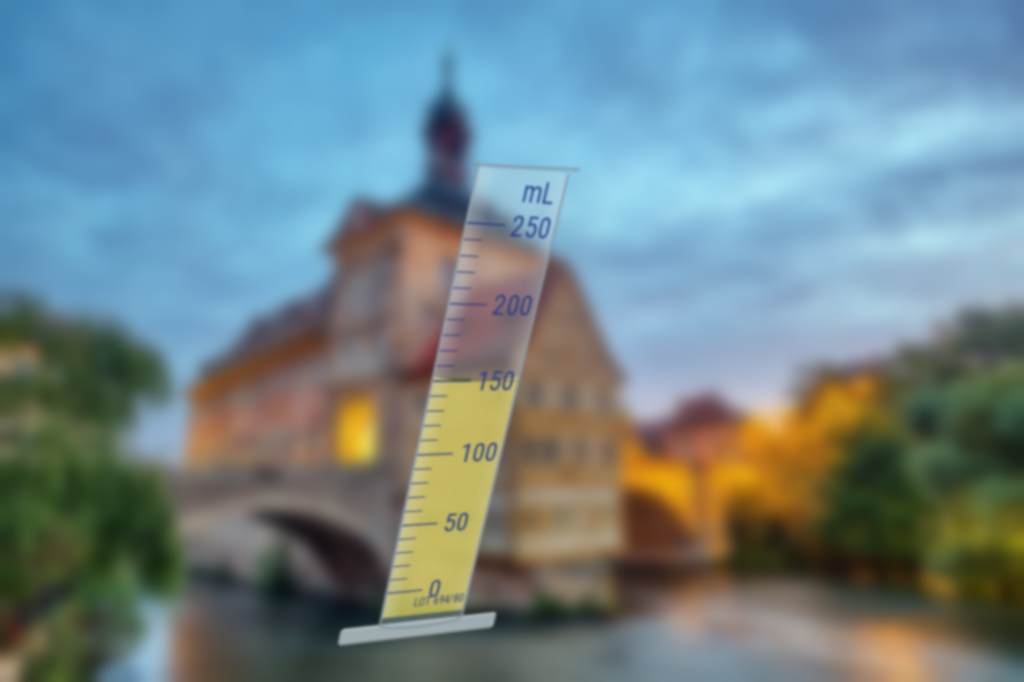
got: 150 mL
